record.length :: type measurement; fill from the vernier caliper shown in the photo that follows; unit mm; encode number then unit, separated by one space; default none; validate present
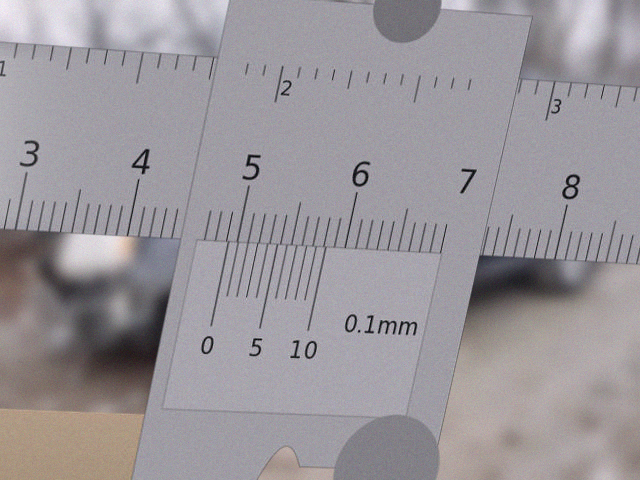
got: 49.2 mm
